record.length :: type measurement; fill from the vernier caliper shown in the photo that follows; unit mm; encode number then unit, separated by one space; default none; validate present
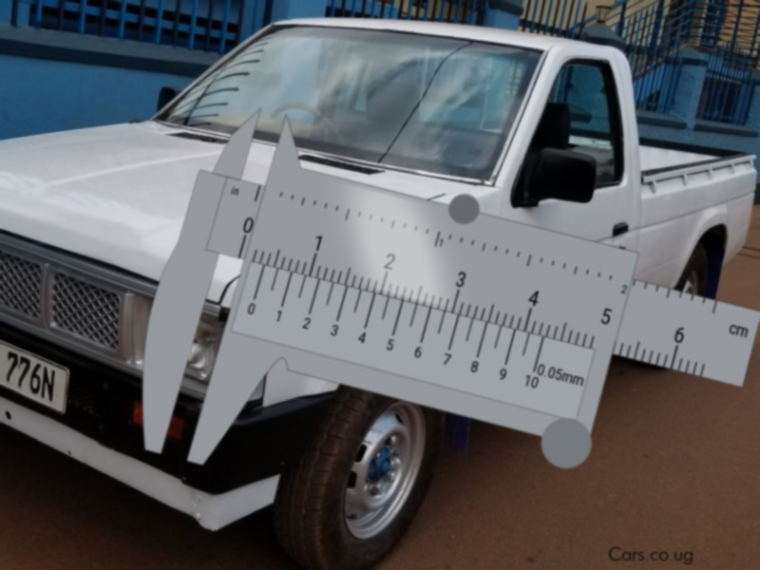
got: 3.6 mm
